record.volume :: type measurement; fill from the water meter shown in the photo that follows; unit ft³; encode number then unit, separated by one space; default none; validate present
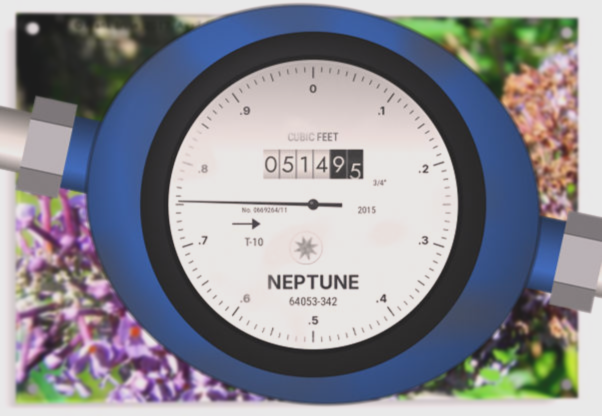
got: 51494.75 ft³
